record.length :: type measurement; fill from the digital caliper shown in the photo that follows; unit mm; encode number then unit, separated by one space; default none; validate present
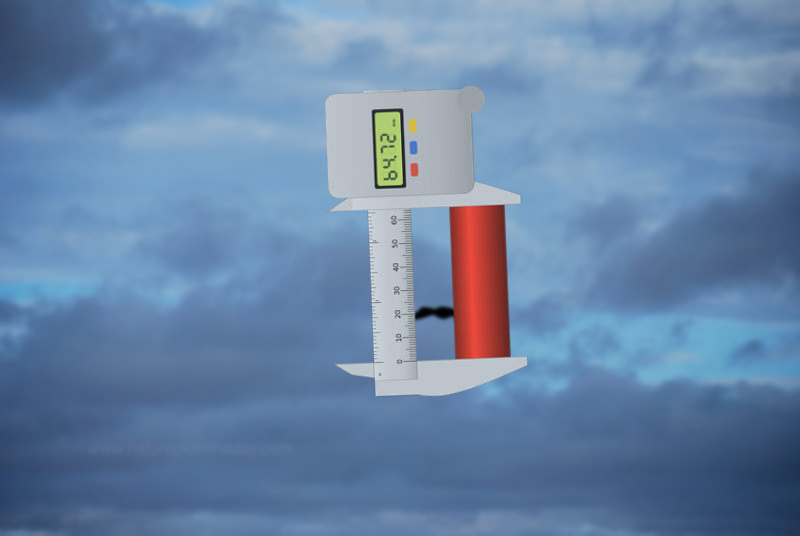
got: 64.72 mm
